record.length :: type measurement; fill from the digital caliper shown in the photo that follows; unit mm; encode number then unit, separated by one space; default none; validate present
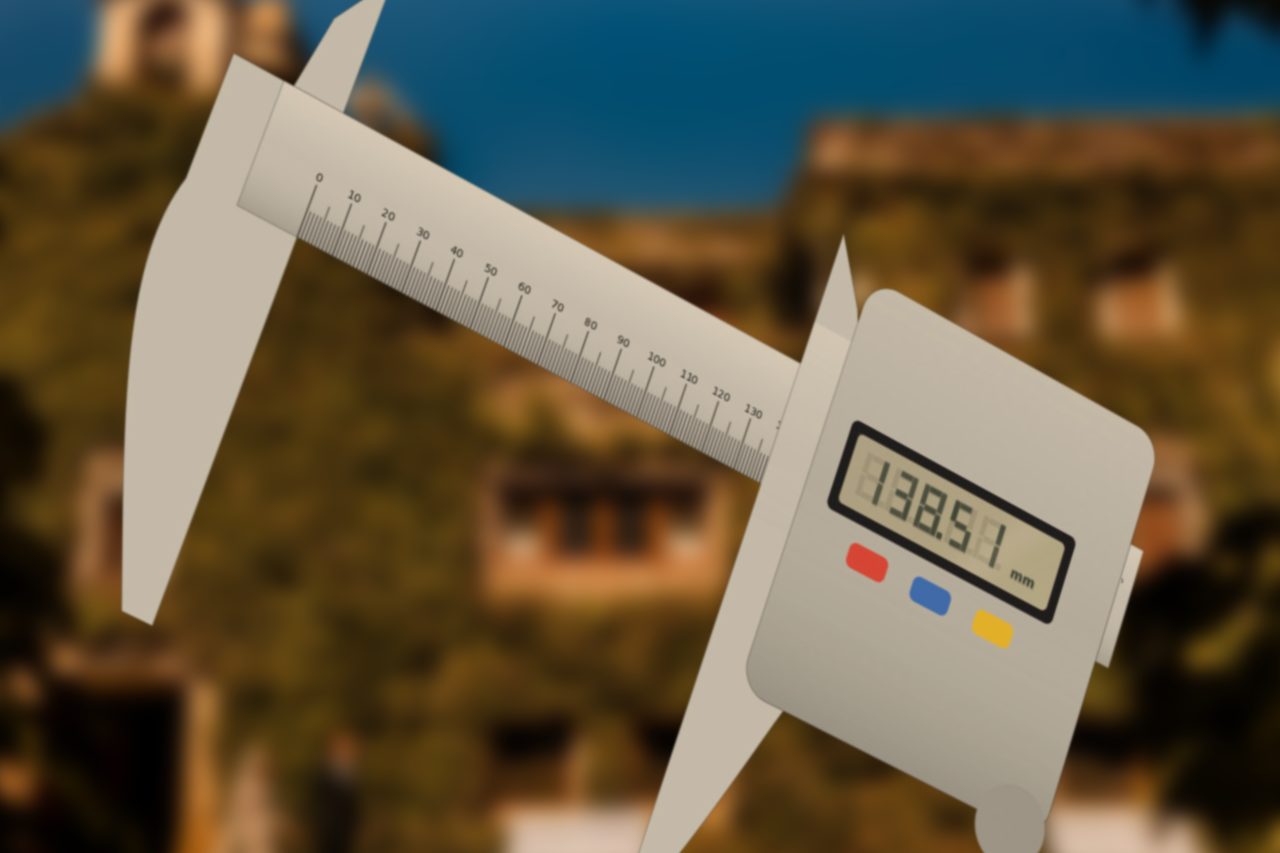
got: 138.51 mm
